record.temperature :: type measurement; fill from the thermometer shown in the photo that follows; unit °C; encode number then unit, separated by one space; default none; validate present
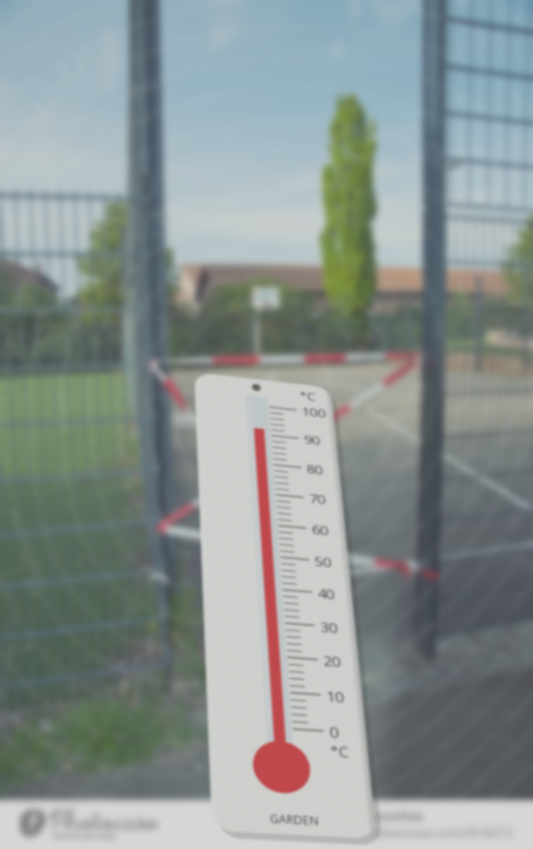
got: 92 °C
